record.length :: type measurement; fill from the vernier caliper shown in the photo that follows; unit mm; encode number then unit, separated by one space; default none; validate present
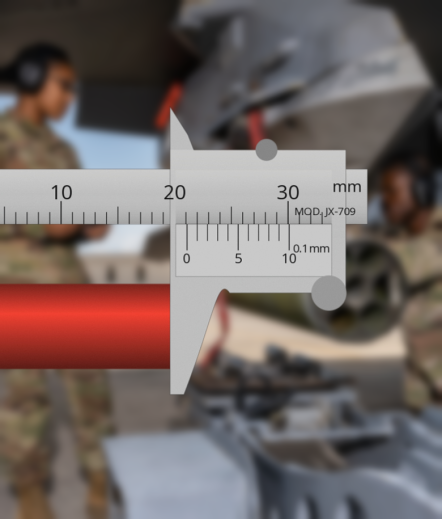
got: 21.1 mm
